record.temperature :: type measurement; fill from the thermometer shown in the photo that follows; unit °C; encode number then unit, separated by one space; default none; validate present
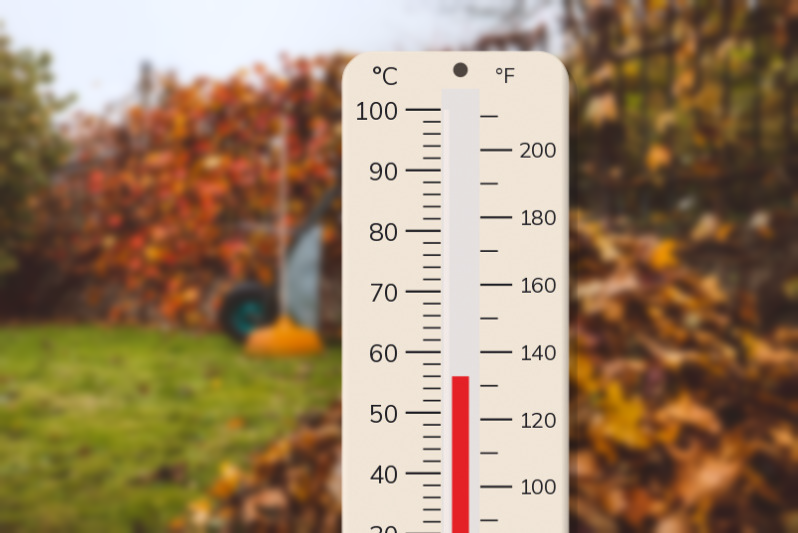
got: 56 °C
